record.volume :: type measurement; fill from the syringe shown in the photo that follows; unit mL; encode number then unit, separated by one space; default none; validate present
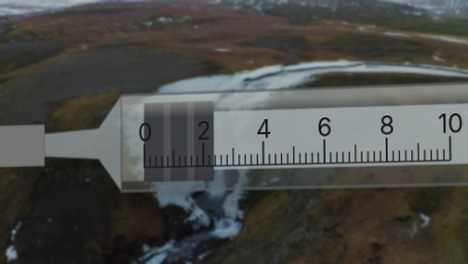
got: 0 mL
